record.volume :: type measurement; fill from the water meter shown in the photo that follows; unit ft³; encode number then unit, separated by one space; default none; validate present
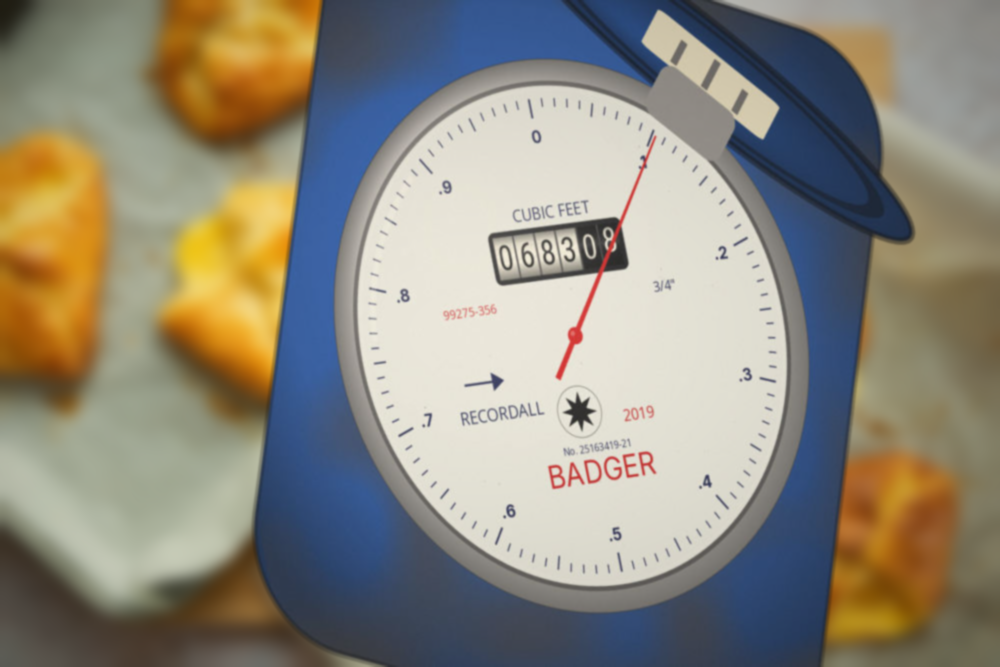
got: 68308.10 ft³
